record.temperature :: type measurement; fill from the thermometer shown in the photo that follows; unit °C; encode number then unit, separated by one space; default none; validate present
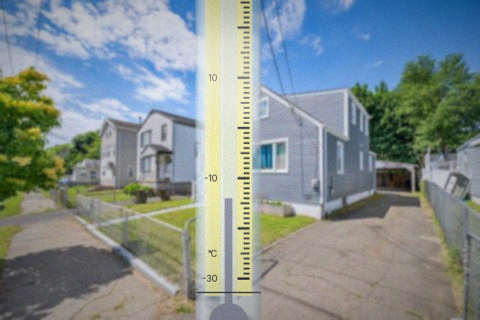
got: -14 °C
